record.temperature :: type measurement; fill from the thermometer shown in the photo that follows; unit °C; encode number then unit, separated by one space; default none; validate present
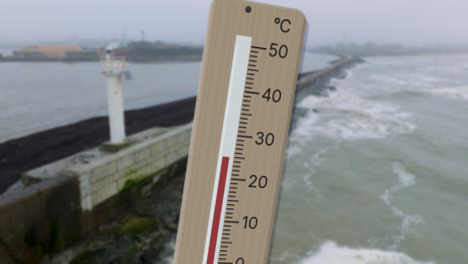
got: 25 °C
